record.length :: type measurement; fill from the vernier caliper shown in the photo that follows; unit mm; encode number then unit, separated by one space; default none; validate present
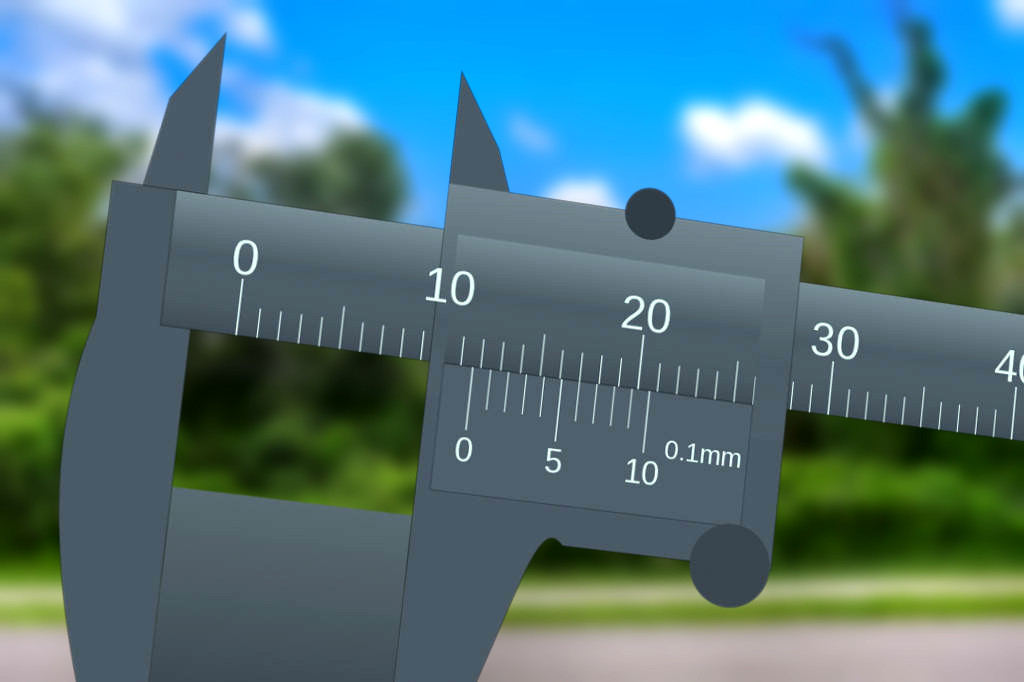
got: 11.6 mm
